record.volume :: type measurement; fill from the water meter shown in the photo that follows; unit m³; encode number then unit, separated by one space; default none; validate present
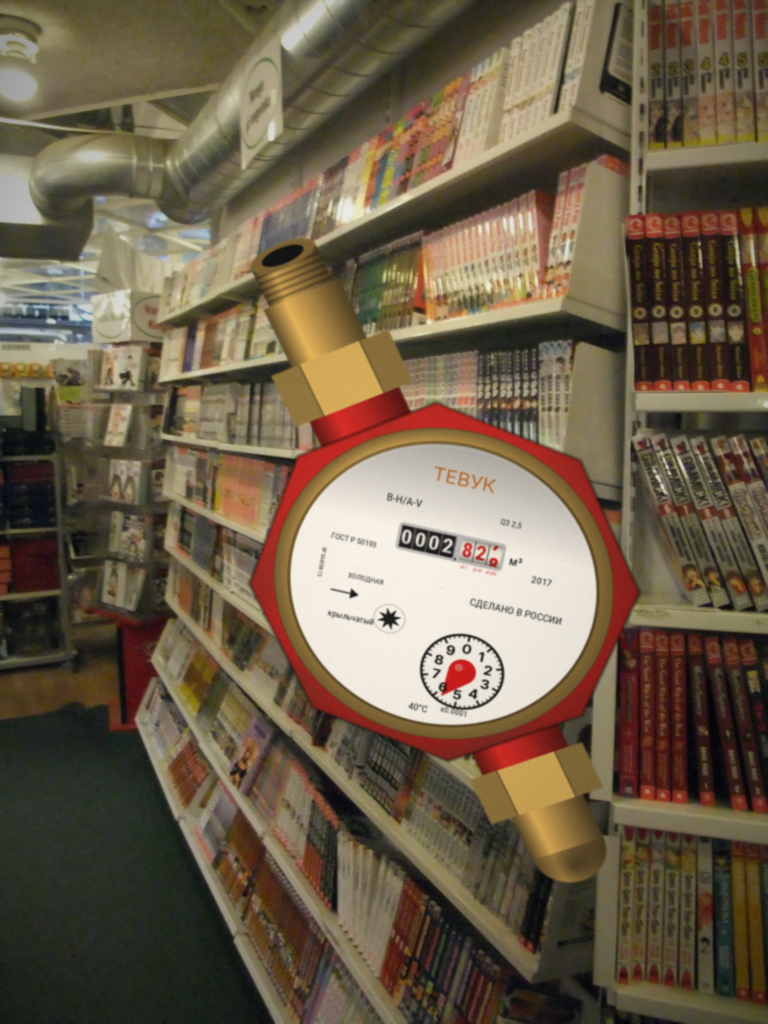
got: 2.8275 m³
